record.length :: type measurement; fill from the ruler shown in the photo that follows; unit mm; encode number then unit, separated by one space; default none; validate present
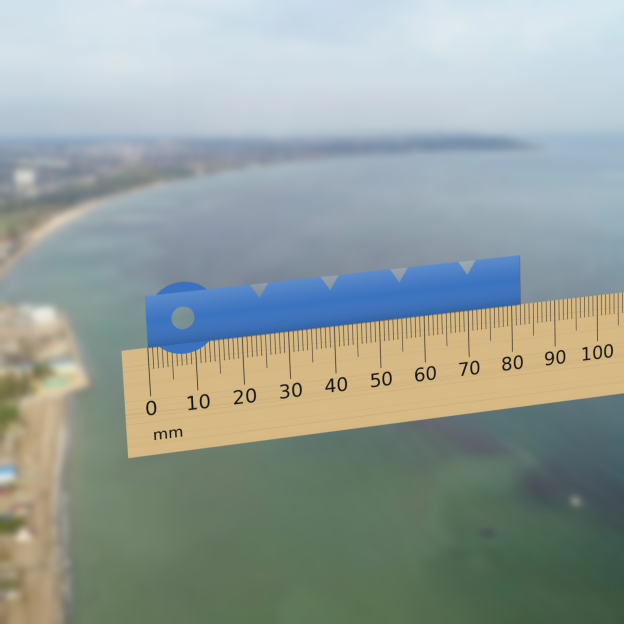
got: 82 mm
